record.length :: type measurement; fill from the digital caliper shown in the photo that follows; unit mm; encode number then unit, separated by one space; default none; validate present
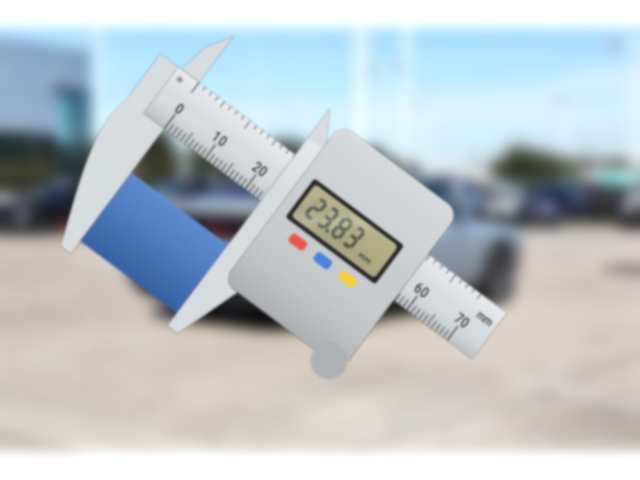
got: 23.83 mm
